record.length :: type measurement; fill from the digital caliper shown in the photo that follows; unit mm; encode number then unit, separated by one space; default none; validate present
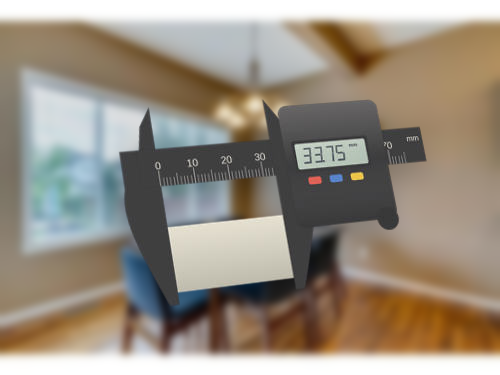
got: 33.75 mm
